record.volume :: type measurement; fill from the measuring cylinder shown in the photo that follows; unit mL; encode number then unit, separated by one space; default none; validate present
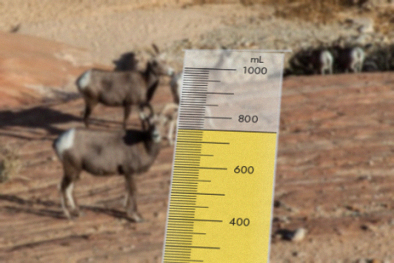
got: 750 mL
